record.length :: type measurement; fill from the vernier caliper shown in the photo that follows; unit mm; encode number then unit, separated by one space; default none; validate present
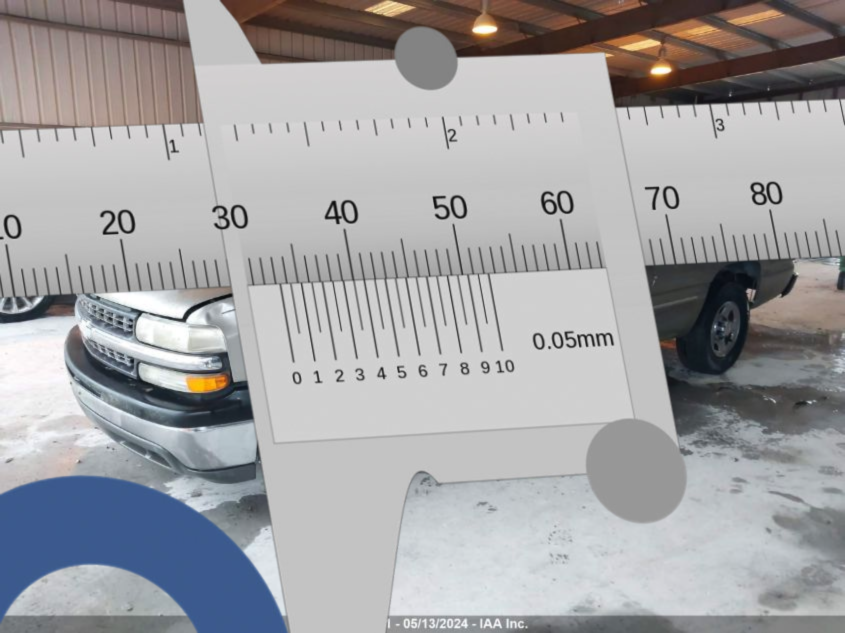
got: 33.4 mm
